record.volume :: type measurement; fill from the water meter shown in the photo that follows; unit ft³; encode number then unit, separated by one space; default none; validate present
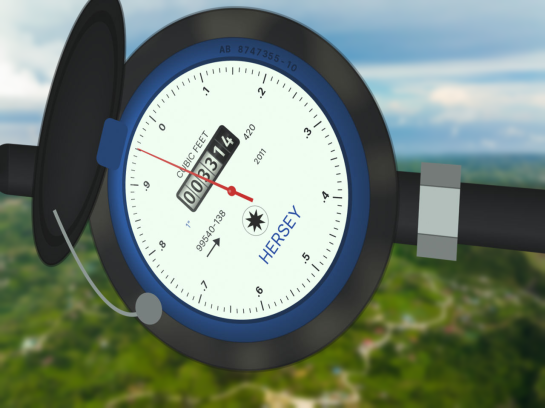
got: 3313.95 ft³
